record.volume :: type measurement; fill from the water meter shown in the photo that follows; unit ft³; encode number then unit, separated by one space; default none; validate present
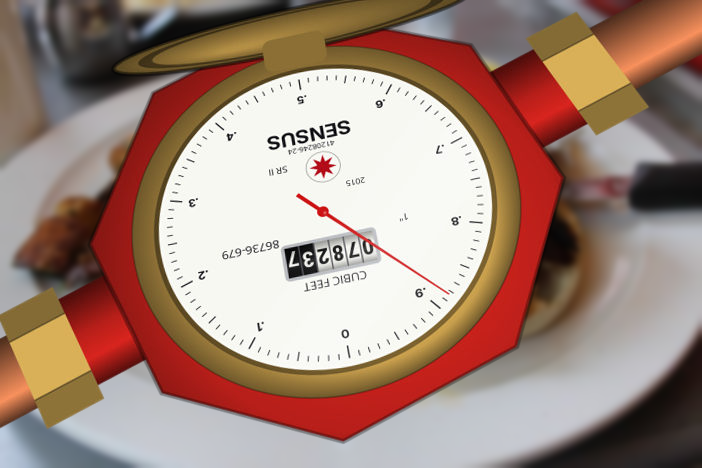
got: 78236.88 ft³
